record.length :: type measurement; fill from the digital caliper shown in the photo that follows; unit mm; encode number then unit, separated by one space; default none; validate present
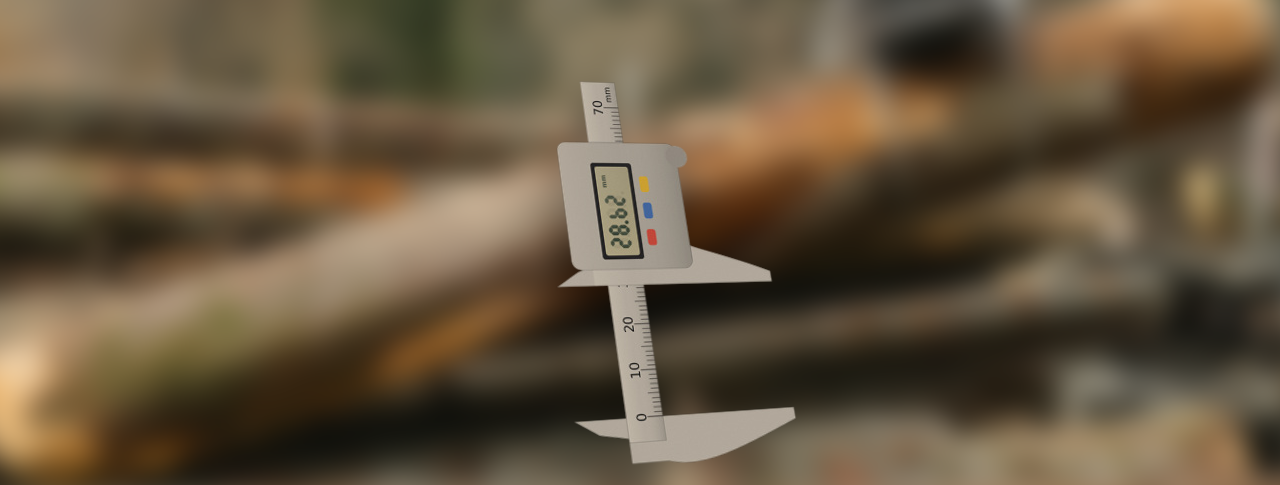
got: 28.62 mm
